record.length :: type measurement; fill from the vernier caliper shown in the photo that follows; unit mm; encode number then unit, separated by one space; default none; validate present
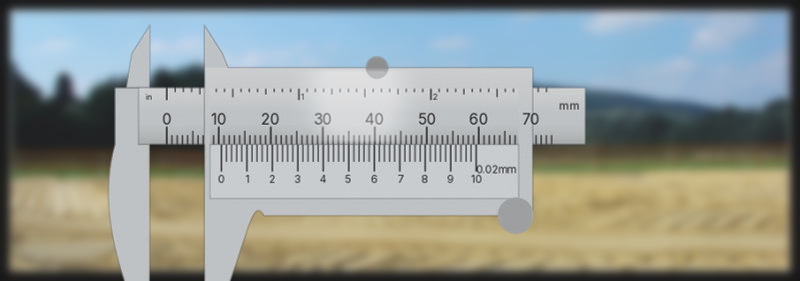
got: 10.5 mm
